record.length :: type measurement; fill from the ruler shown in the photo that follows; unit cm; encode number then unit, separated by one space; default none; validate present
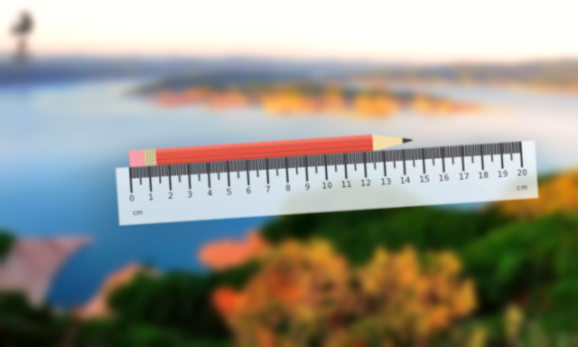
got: 14.5 cm
